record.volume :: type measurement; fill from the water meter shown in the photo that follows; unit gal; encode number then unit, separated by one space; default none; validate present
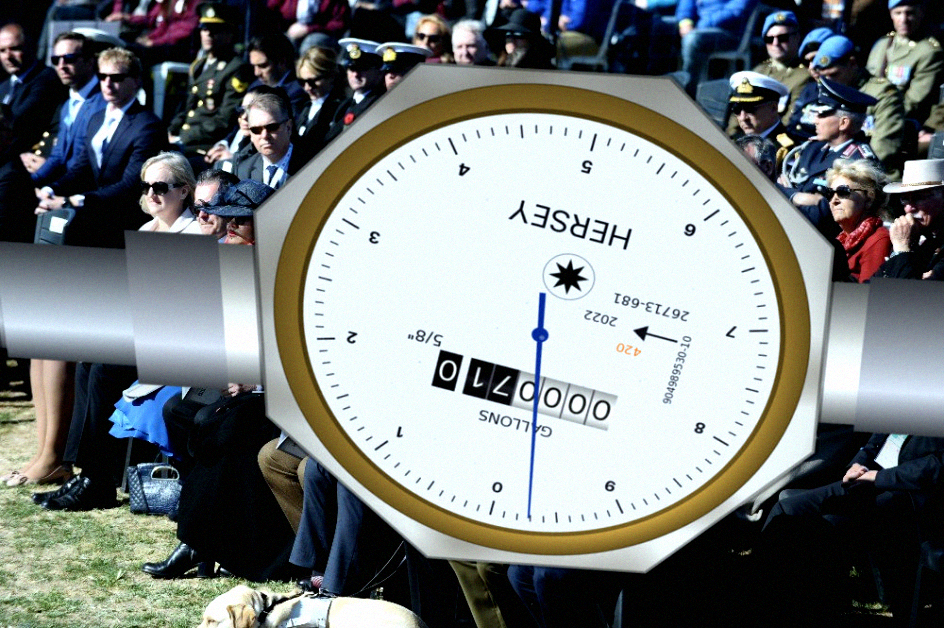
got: 709.7 gal
